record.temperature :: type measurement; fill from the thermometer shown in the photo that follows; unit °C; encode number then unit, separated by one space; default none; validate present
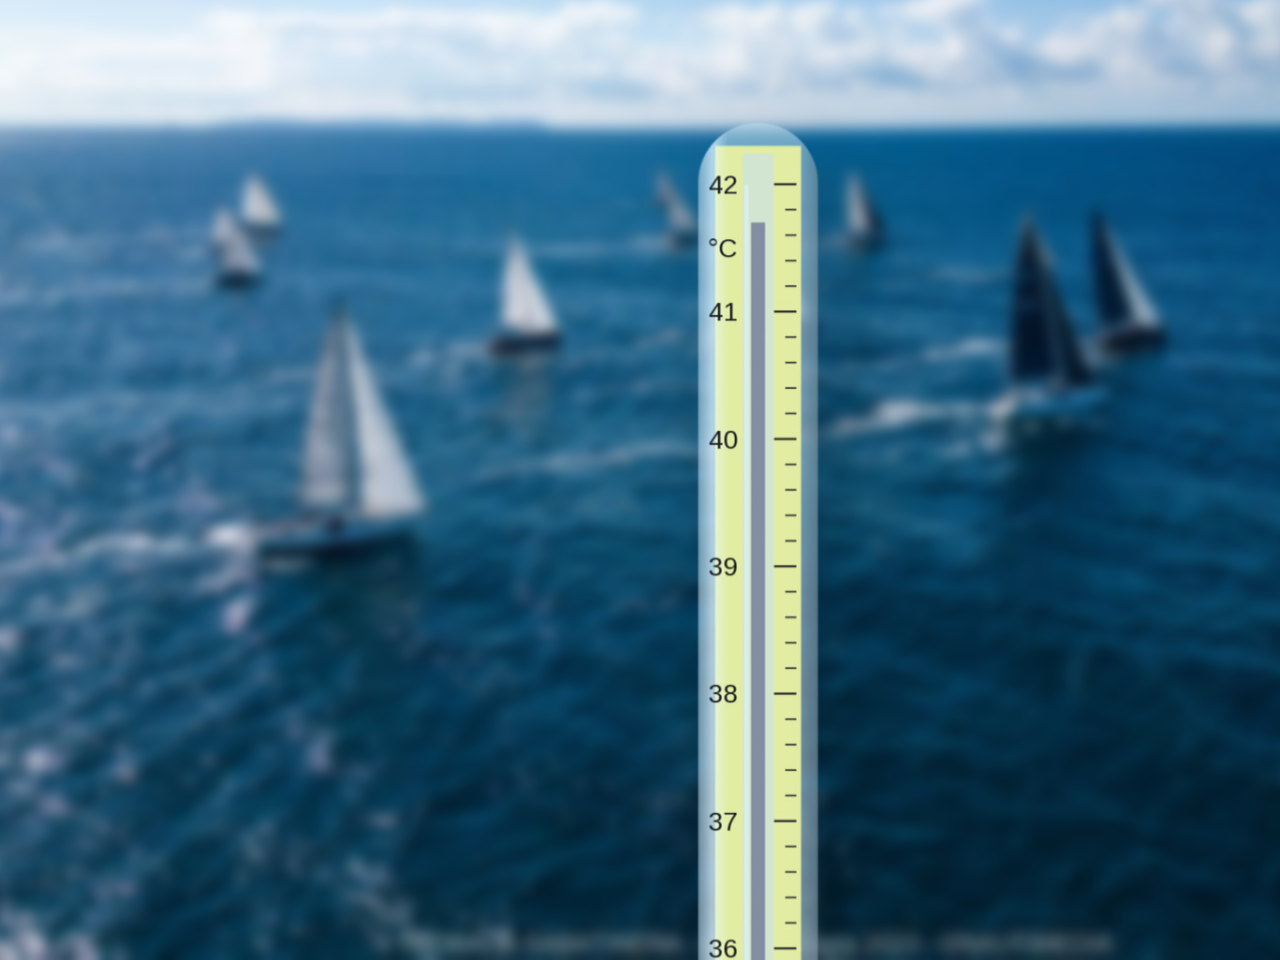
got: 41.7 °C
